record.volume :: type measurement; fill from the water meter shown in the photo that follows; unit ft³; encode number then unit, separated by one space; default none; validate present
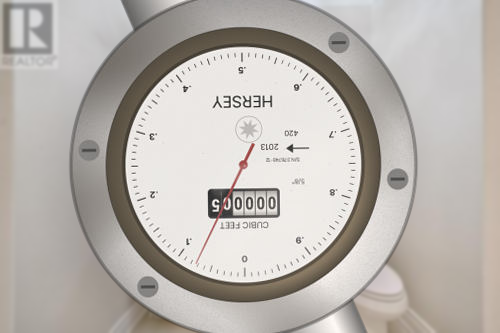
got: 5.07 ft³
